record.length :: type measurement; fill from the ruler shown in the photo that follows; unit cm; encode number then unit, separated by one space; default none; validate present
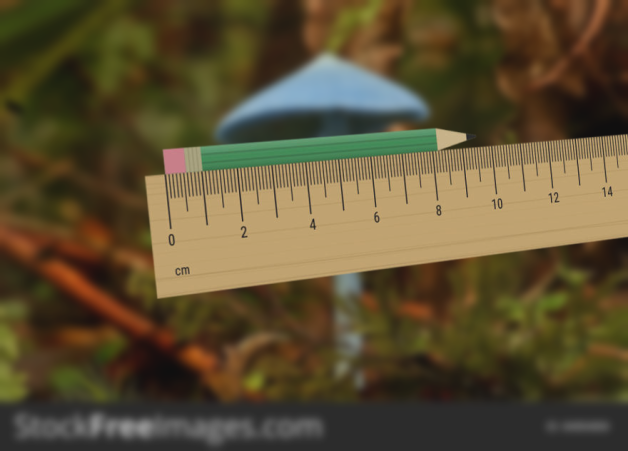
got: 9.5 cm
